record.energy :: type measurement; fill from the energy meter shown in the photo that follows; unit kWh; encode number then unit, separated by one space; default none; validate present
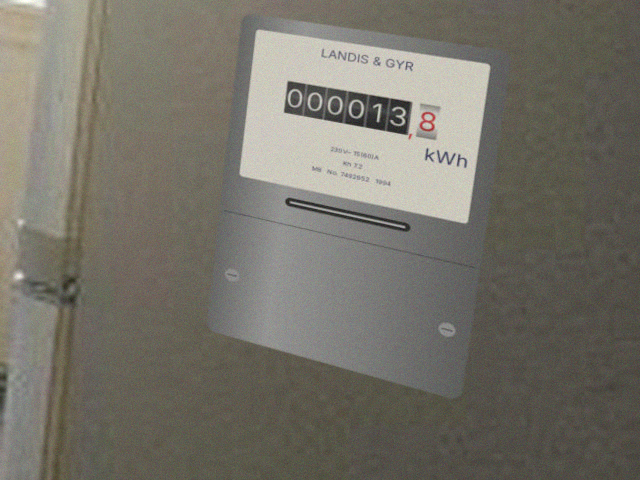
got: 13.8 kWh
